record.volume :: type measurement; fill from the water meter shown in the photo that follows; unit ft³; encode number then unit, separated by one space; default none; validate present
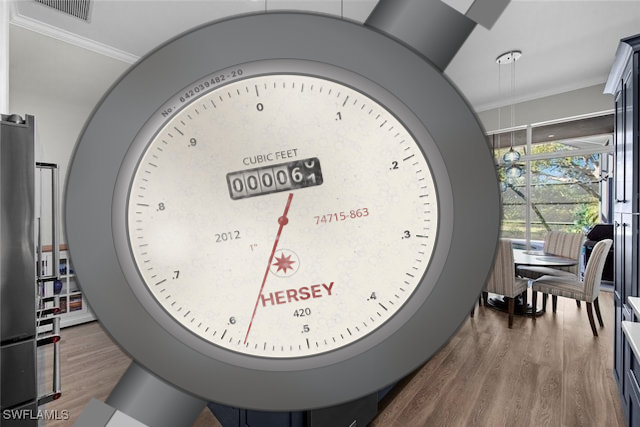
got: 60.57 ft³
